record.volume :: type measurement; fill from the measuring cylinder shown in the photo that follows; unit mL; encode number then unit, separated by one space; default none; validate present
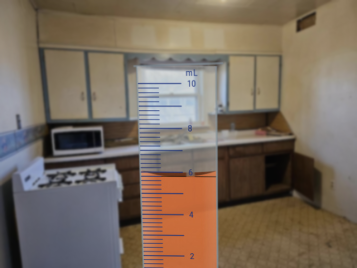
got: 5.8 mL
